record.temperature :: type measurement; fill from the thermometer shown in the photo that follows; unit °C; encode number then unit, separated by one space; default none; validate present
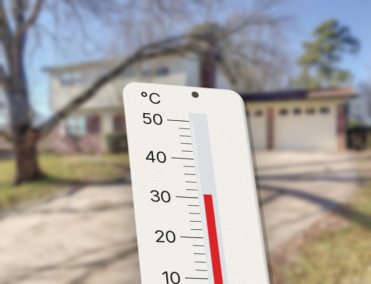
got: 31 °C
